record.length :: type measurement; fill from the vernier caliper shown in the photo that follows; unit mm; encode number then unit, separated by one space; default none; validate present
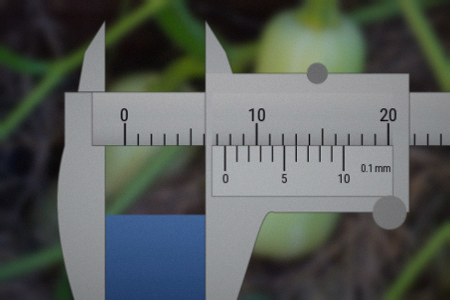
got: 7.6 mm
